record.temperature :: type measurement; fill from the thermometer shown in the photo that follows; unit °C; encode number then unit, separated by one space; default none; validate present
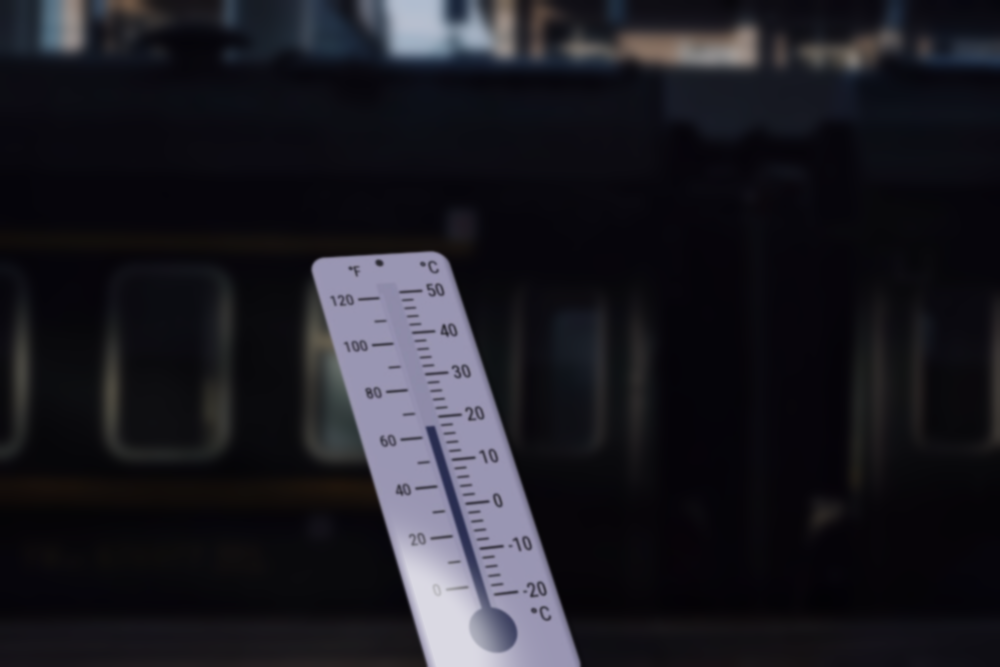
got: 18 °C
